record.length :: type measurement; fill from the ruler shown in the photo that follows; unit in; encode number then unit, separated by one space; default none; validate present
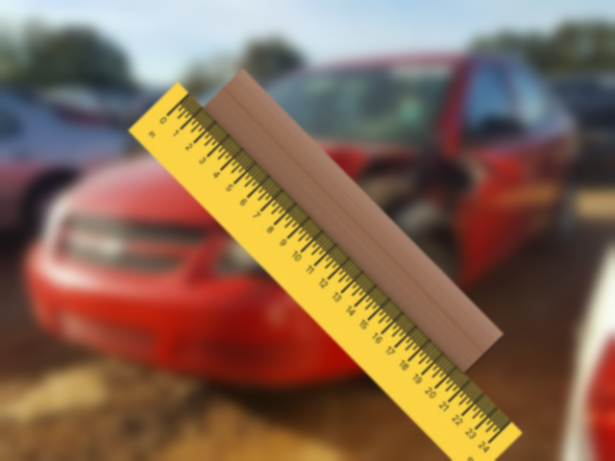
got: 19.5 in
